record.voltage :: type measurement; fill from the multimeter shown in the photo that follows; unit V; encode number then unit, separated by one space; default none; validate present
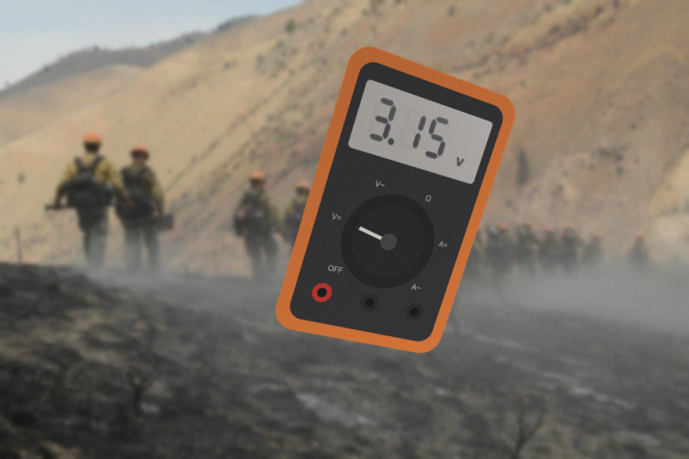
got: 3.15 V
